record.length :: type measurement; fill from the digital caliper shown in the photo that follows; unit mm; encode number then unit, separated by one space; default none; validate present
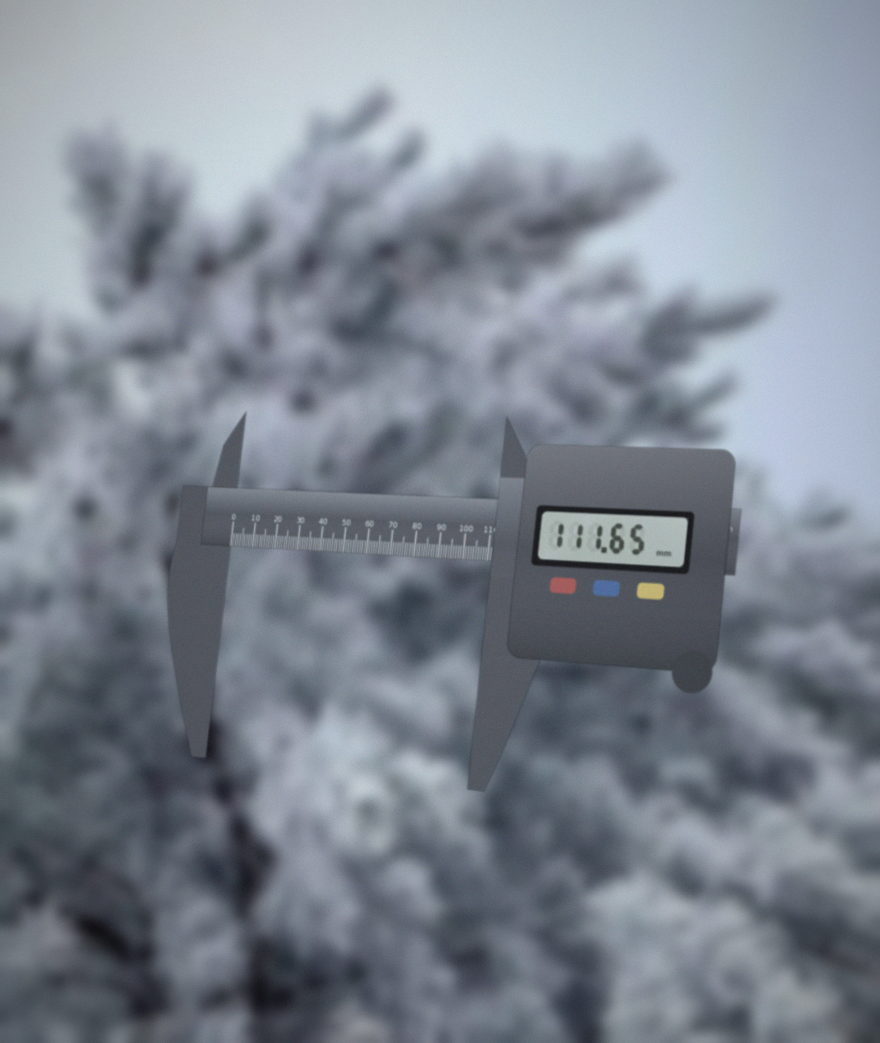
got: 111.65 mm
